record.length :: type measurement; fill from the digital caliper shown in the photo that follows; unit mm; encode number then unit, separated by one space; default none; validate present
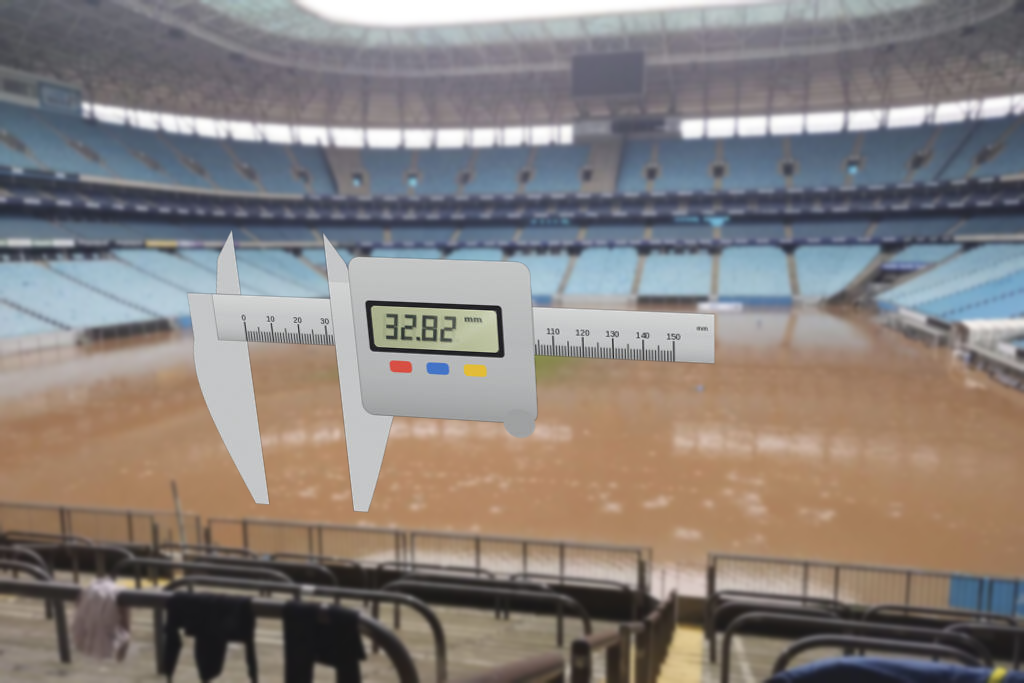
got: 32.82 mm
